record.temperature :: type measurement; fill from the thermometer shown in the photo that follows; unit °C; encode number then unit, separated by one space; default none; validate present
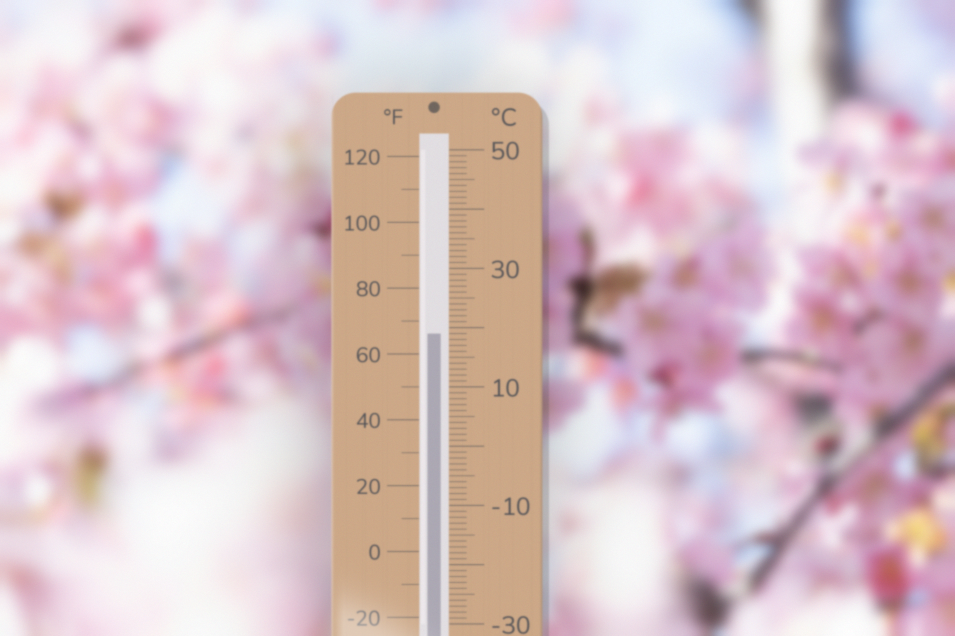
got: 19 °C
